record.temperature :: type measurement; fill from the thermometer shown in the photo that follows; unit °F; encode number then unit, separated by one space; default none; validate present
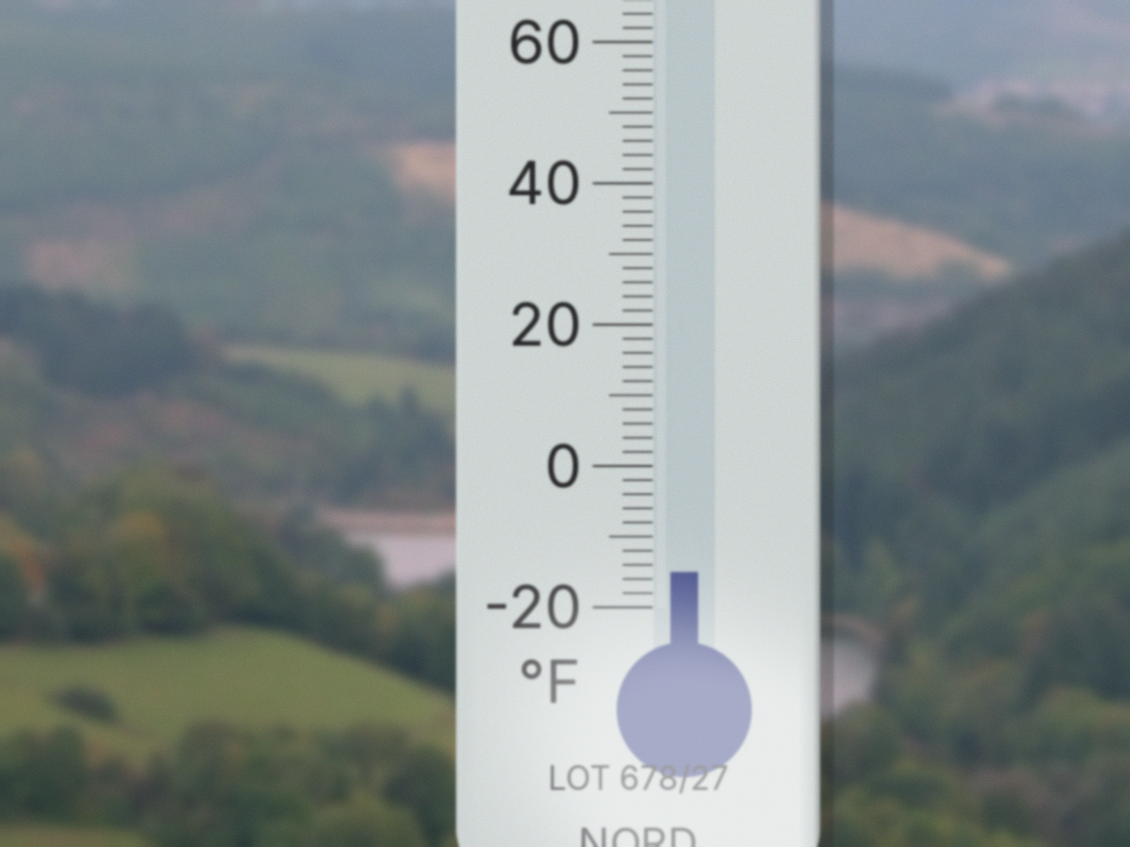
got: -15 °F
